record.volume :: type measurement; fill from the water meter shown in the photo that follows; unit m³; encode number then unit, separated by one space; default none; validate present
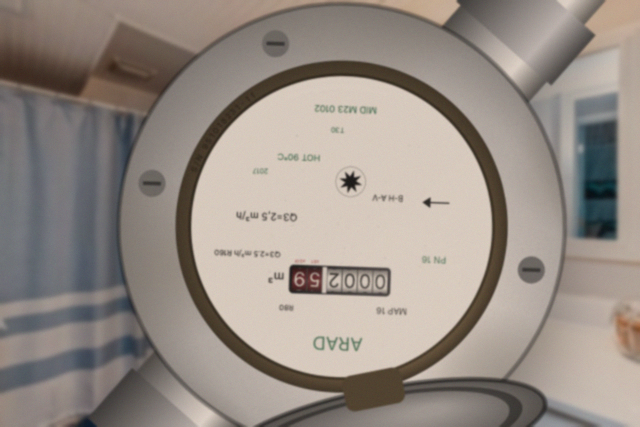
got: 2.59 m³
